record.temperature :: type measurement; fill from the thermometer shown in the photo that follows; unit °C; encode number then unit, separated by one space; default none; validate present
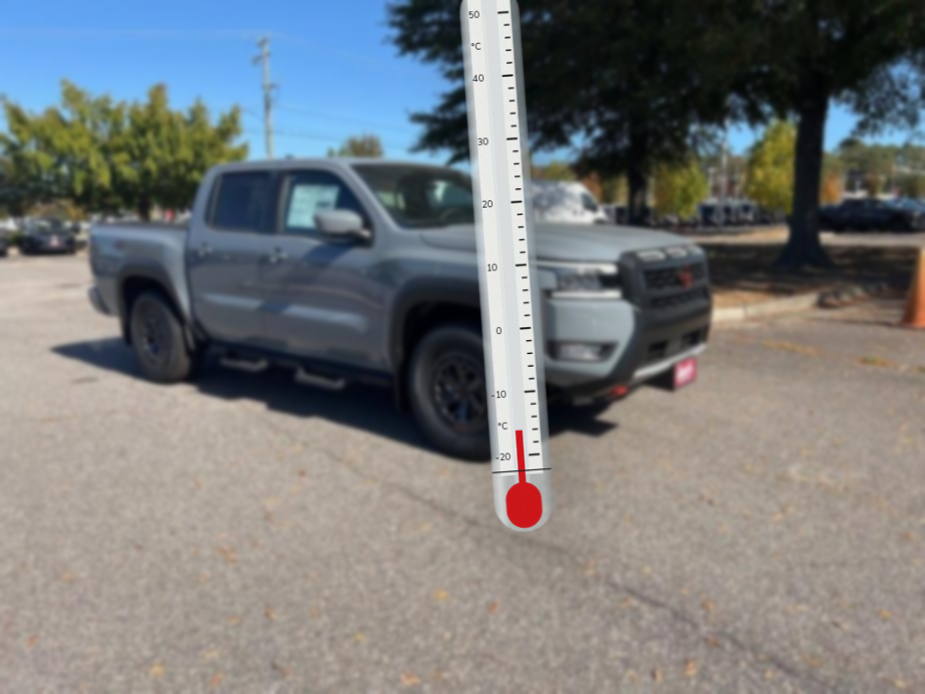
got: -16 °C
